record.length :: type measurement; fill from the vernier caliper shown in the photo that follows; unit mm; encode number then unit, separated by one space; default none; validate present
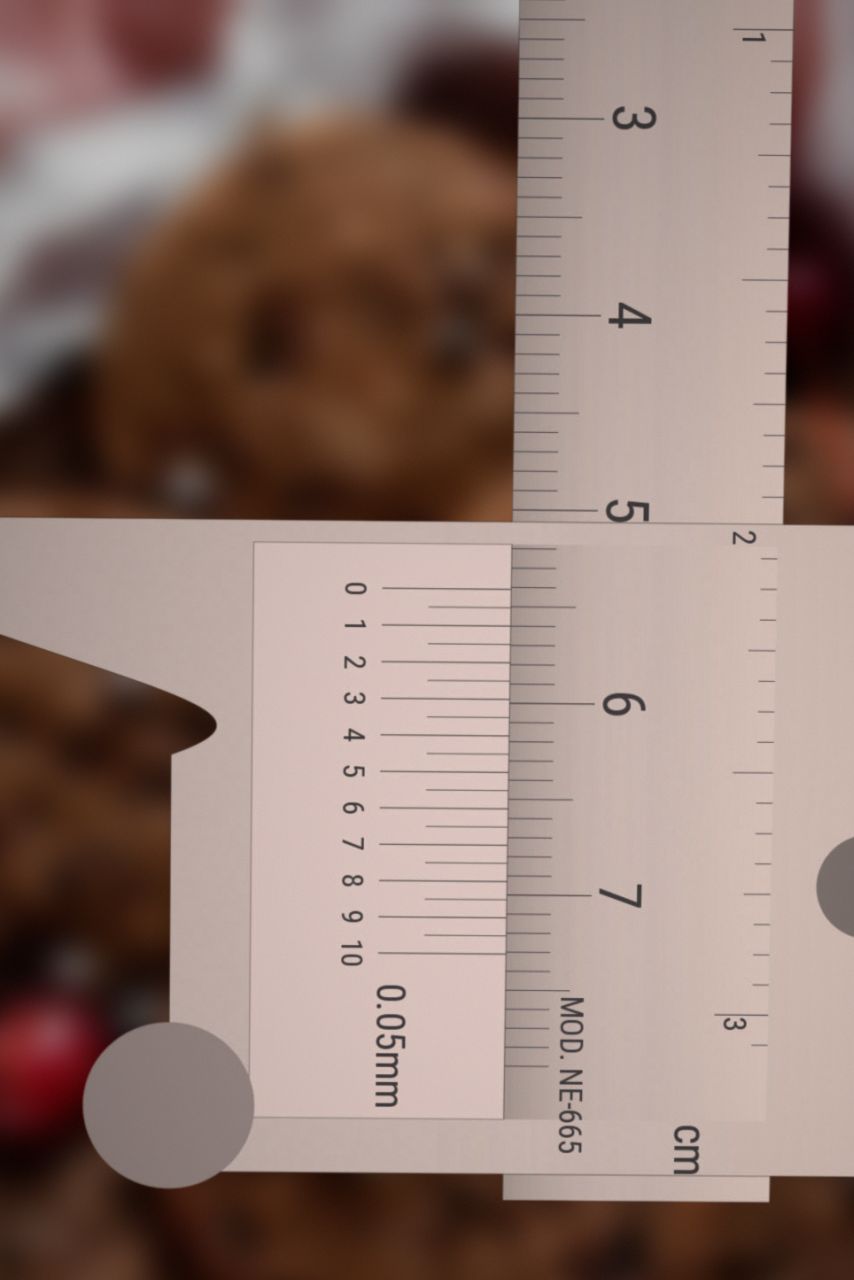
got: 54.1 mm
